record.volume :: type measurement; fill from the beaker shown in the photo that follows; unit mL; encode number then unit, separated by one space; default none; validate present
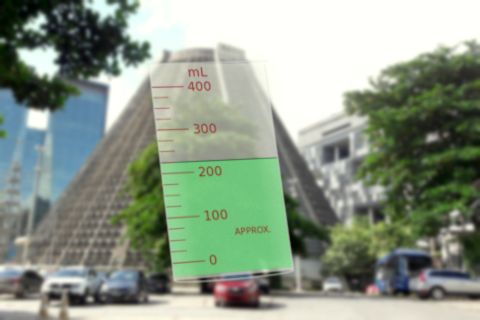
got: 225 mL
